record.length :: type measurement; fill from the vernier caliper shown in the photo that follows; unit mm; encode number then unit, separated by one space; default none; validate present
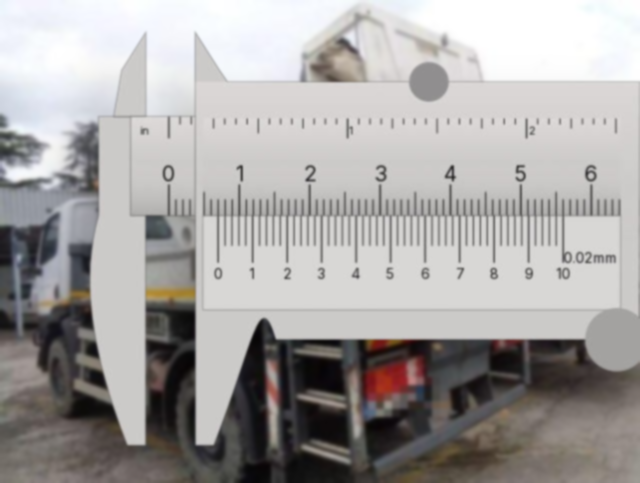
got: 7.0 mm
